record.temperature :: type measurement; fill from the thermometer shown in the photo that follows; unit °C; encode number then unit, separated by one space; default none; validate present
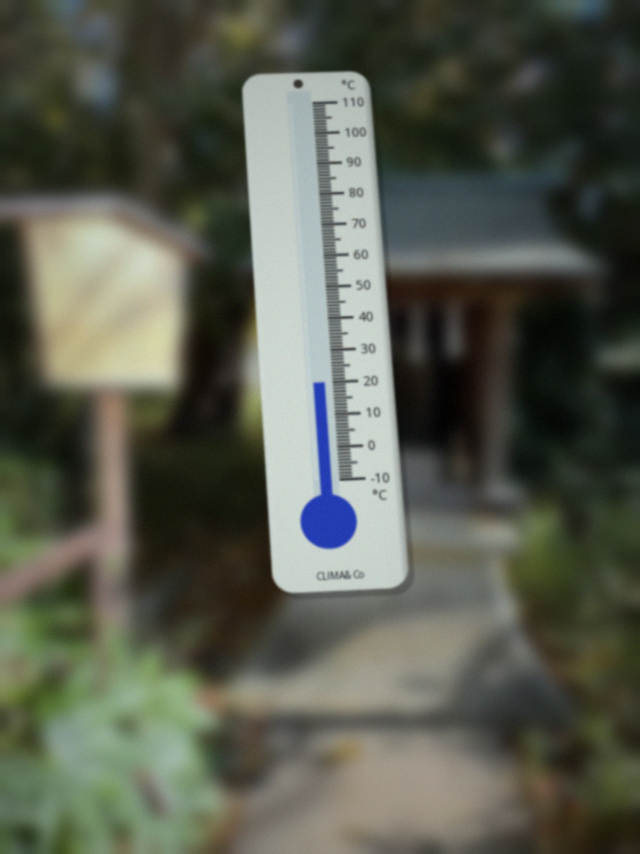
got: 20 °C
